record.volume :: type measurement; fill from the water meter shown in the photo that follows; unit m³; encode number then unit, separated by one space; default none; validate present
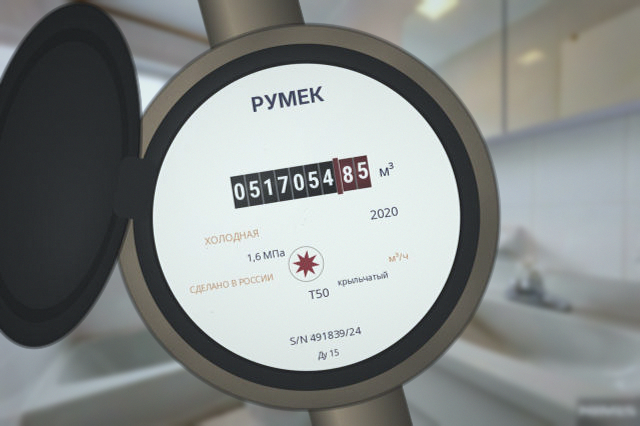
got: 517054.85 m³
